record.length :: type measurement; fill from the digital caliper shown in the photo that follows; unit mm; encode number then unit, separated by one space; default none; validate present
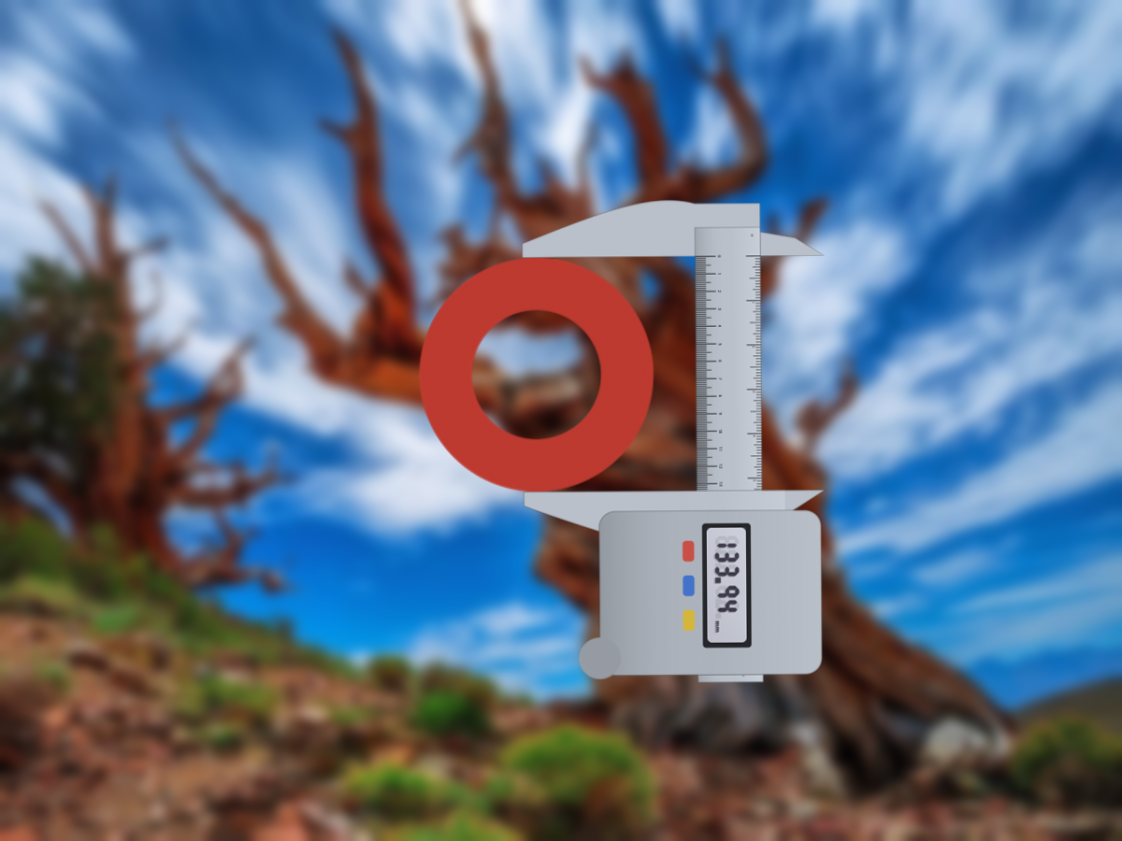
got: 133.94 mm
